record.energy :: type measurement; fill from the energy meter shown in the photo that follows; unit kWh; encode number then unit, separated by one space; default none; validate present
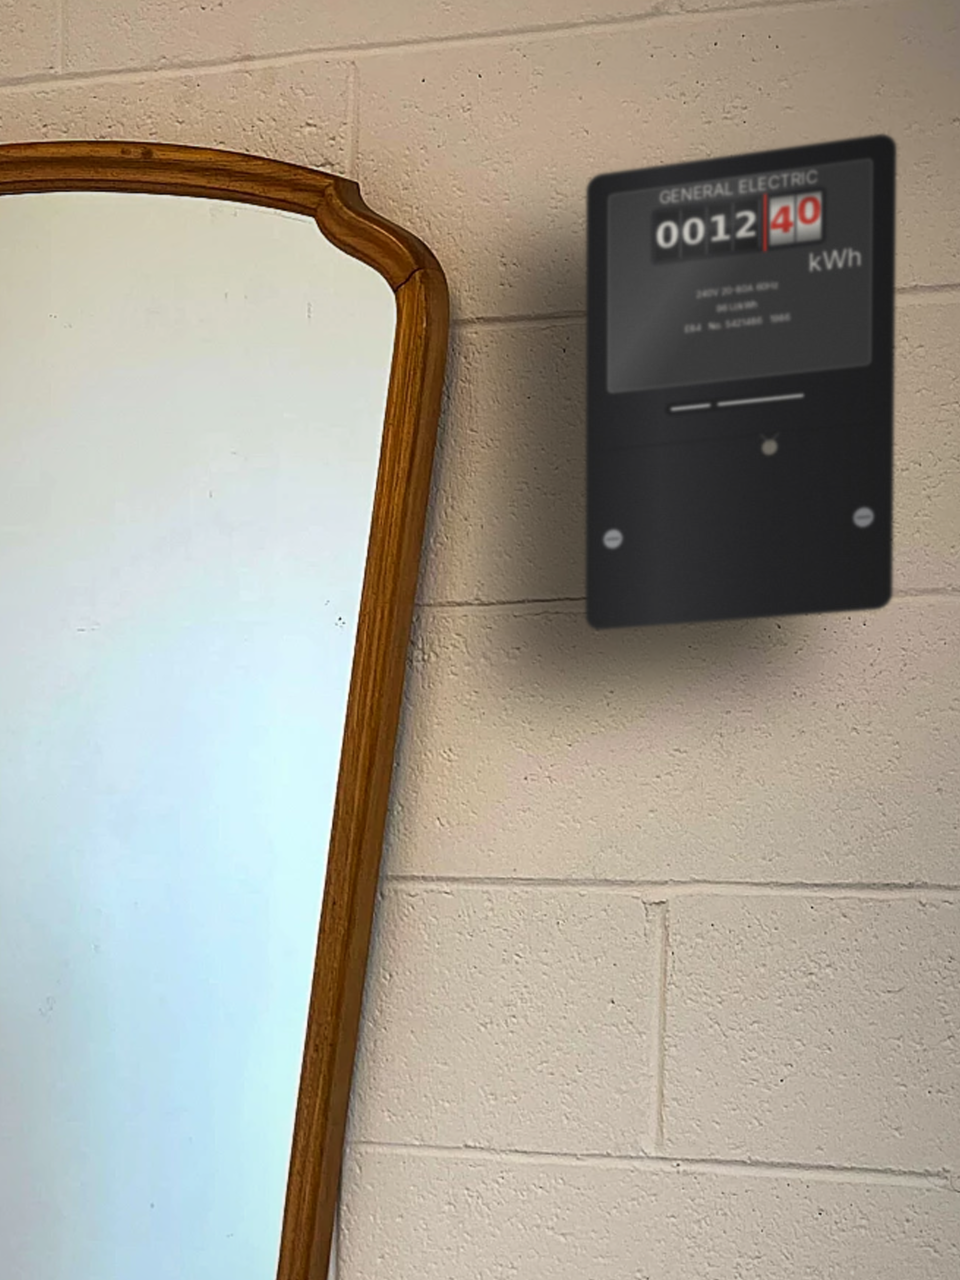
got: 12.40 kWh
